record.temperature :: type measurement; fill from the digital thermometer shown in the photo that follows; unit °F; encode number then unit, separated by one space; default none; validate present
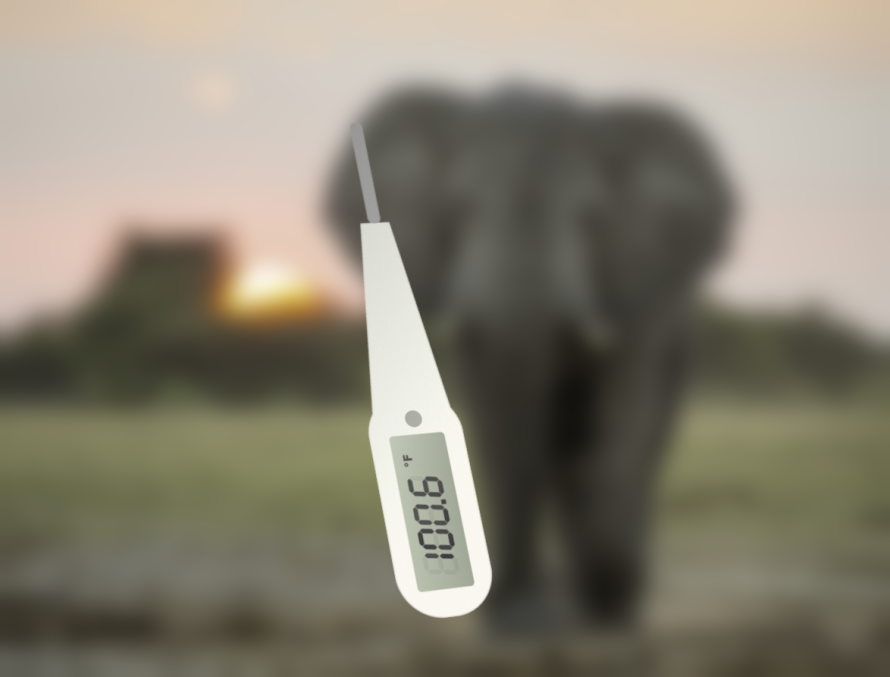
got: 100.6 °F
